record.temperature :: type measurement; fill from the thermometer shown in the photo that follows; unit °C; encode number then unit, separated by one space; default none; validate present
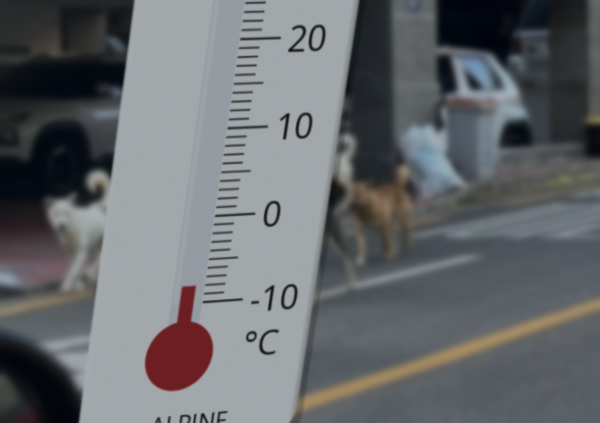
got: -8 °C
